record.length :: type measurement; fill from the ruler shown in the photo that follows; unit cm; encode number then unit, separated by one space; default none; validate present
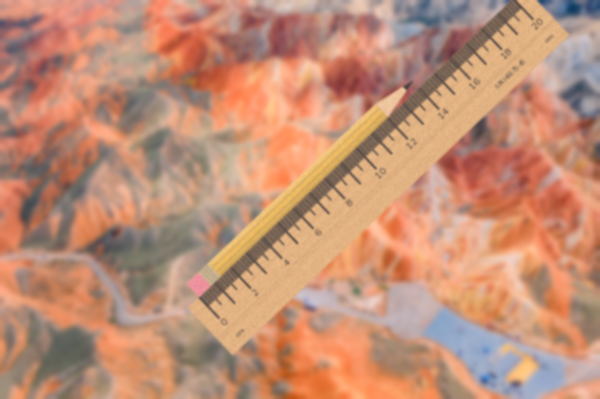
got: 14 cm
